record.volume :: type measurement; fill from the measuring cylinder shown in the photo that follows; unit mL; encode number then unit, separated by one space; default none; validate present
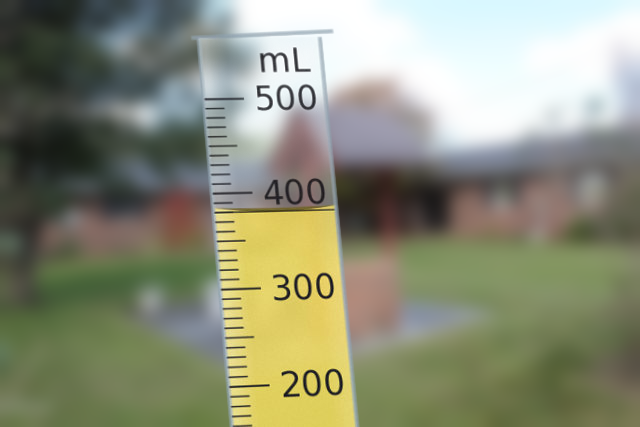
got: 380 mL
